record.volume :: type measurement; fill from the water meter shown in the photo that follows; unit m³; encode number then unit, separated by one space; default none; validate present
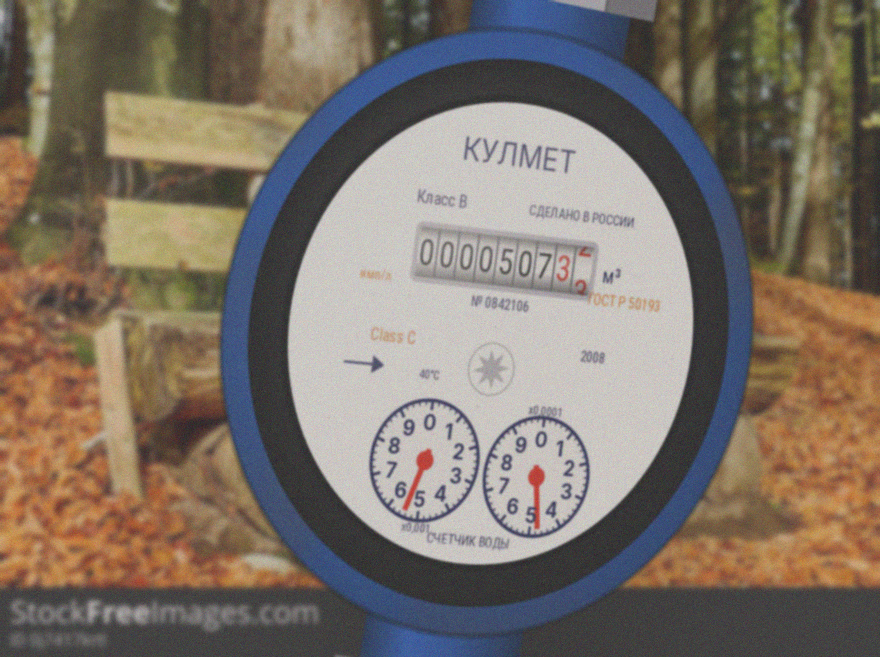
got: 507.3254 m³
